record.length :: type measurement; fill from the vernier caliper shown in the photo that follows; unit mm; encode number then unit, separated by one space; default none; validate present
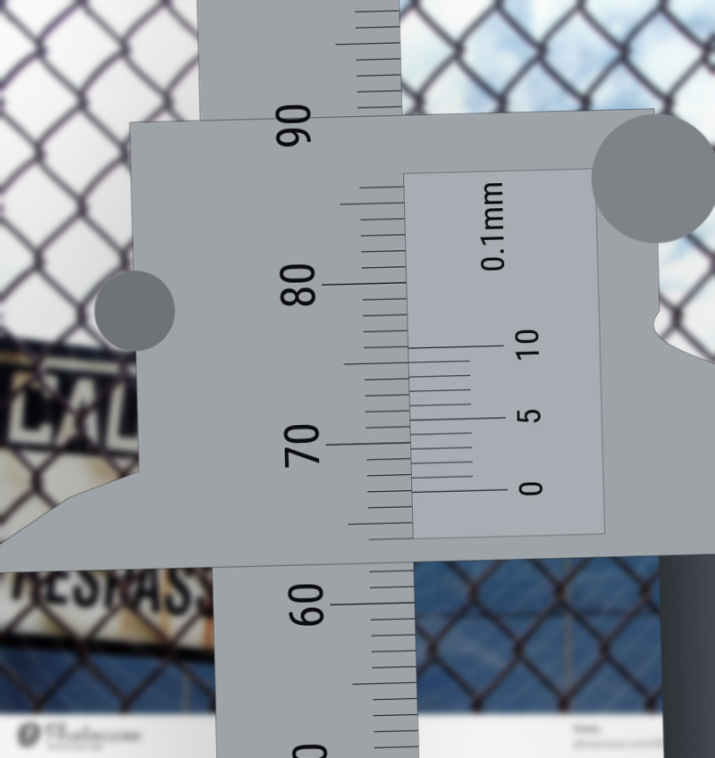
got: 66.9 mm
